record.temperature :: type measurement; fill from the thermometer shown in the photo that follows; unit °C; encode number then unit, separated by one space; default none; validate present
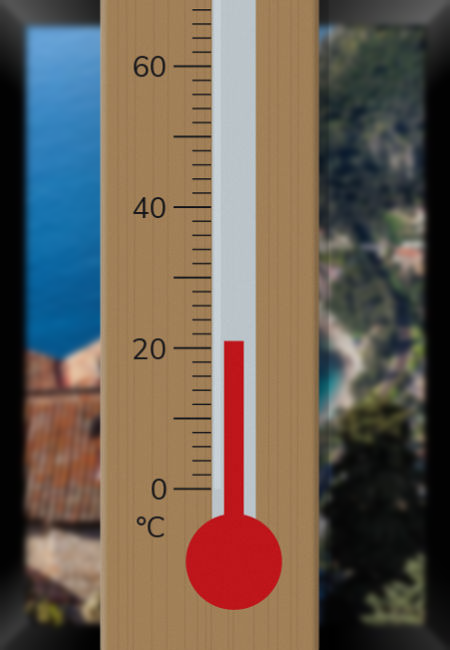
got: 21 °C
